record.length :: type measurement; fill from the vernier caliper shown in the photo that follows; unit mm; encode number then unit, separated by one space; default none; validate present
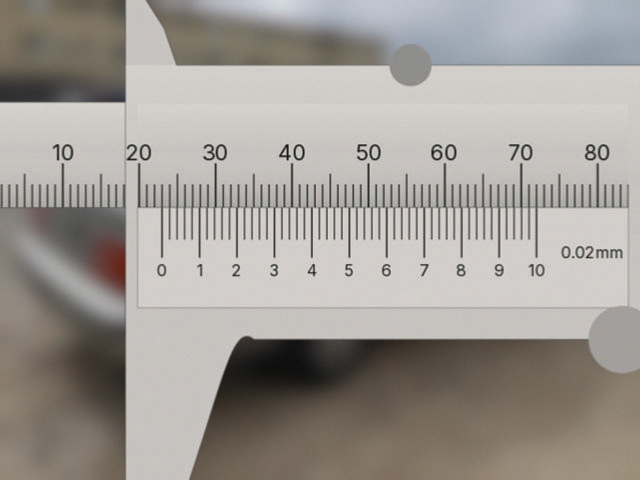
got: 23.0 mm
